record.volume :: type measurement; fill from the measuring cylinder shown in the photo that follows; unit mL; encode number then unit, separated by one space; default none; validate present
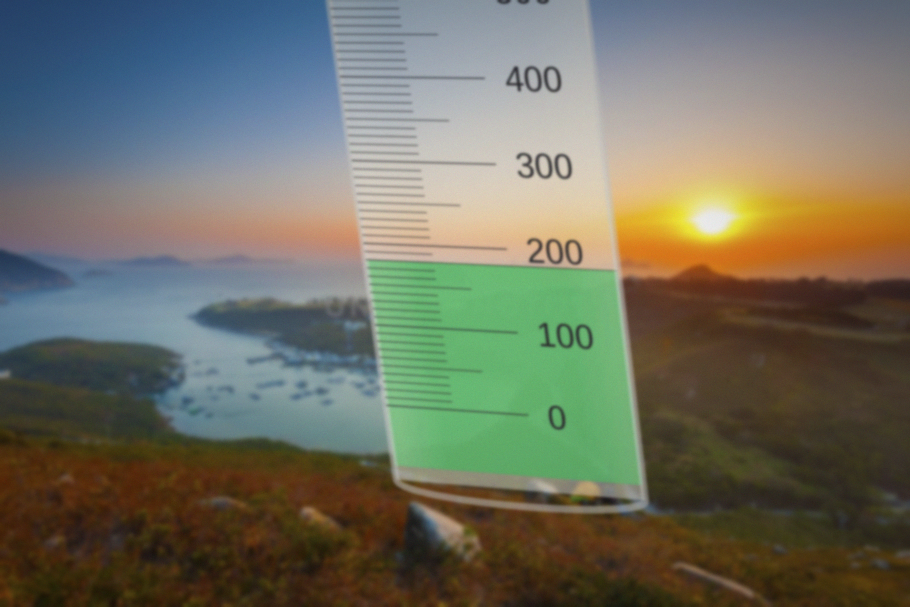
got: 180 mL
